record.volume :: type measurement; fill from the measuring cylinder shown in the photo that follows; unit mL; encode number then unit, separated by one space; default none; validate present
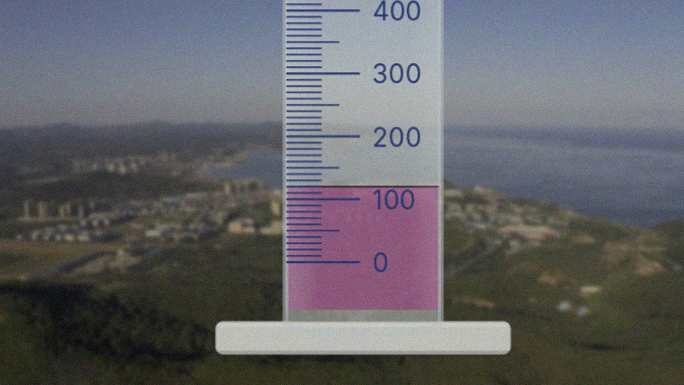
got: 120 mL
